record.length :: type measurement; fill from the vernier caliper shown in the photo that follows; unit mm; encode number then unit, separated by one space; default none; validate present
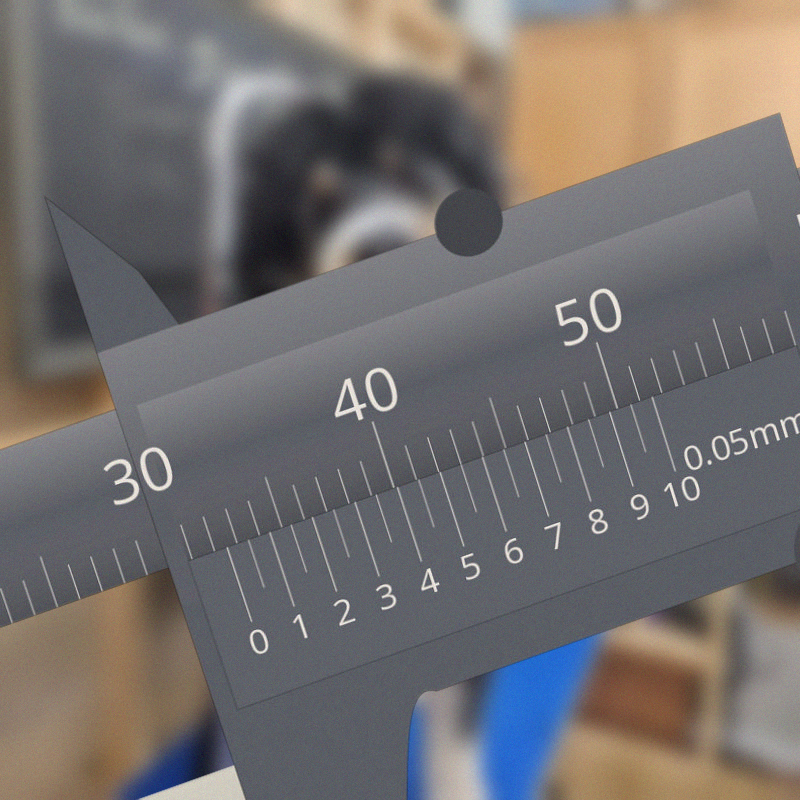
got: 32.55 mm
